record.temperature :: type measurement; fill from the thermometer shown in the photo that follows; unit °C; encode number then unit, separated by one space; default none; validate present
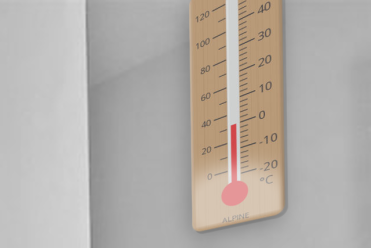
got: 0 °C
